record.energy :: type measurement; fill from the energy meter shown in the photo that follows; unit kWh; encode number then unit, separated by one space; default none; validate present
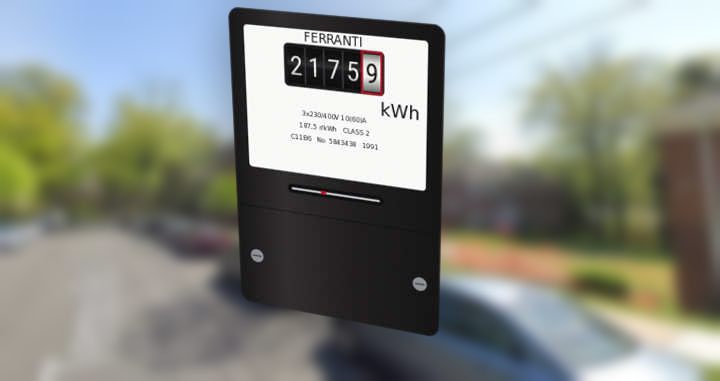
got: 2175.9 kWh
